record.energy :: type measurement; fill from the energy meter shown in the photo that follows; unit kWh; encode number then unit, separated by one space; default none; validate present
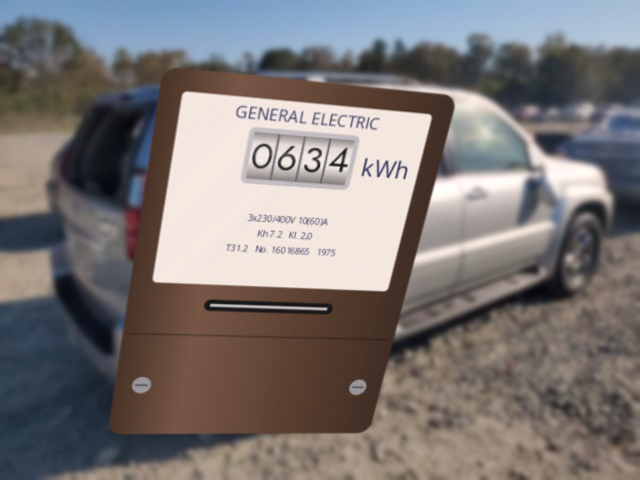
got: 634 kWh
